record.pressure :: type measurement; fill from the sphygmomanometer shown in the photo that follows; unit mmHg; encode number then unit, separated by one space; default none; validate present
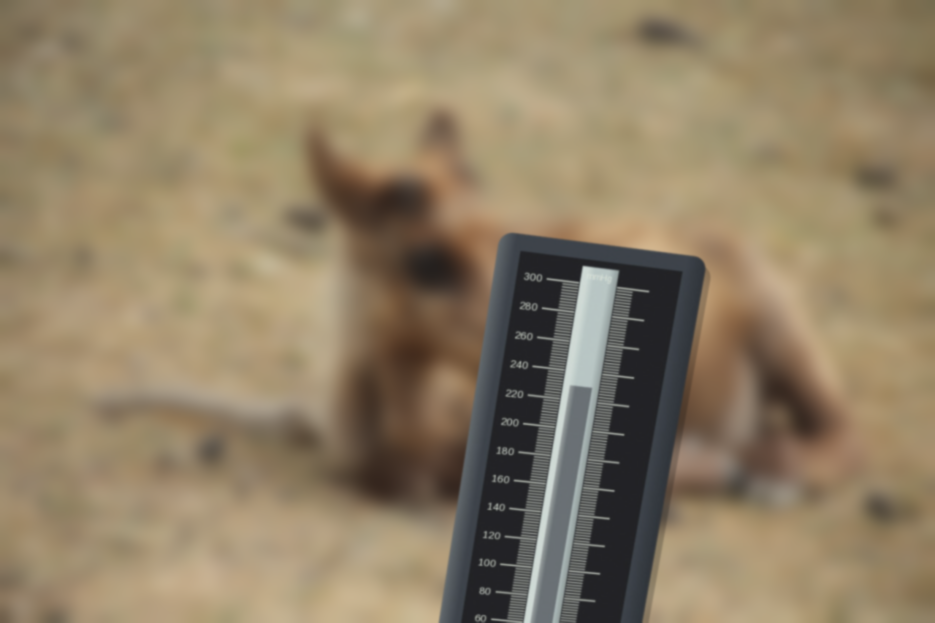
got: 230 mmHg
